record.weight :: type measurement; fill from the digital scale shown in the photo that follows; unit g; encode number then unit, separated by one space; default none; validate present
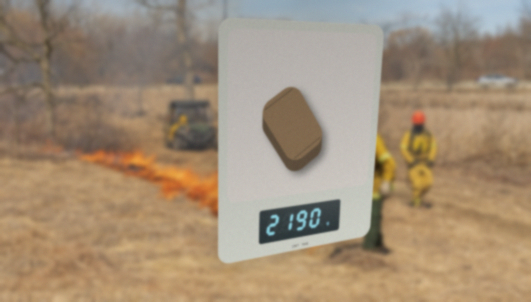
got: 2190 g
